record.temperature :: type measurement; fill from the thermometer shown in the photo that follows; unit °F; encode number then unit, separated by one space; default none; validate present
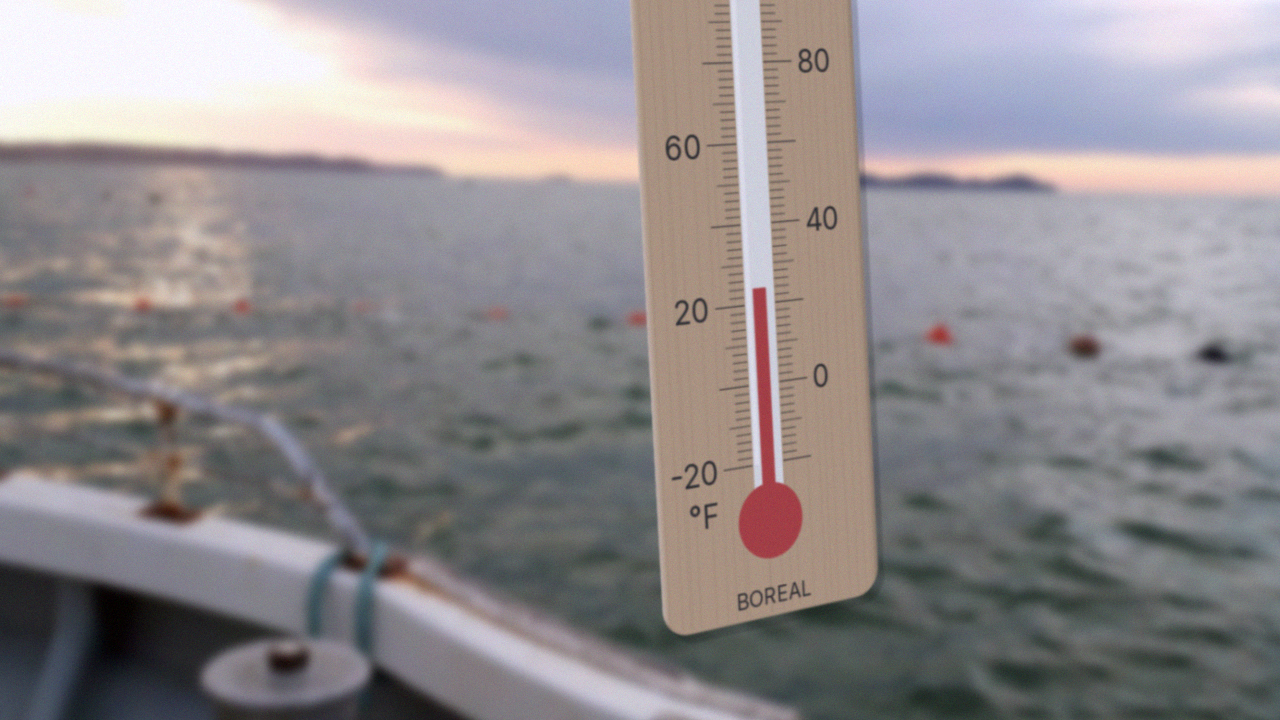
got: 24 °F
